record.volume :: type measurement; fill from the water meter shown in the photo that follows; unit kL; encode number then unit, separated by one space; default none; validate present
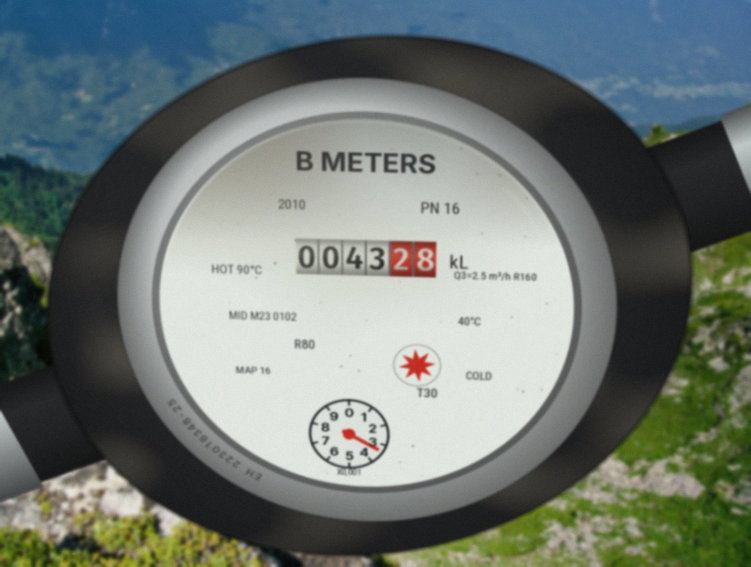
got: 43.283 kL
